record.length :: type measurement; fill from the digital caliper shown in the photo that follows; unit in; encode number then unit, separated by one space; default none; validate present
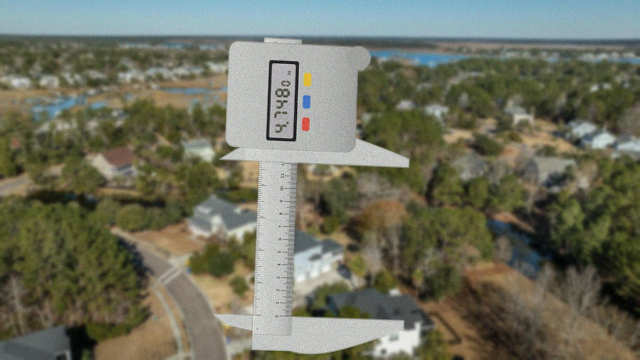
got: 4.7480 in
